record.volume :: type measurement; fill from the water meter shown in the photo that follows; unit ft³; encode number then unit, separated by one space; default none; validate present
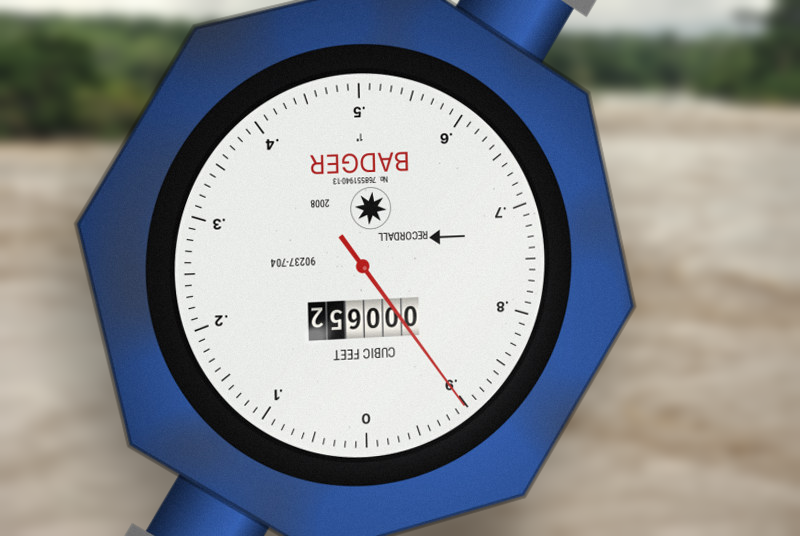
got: 651.90 ft³
